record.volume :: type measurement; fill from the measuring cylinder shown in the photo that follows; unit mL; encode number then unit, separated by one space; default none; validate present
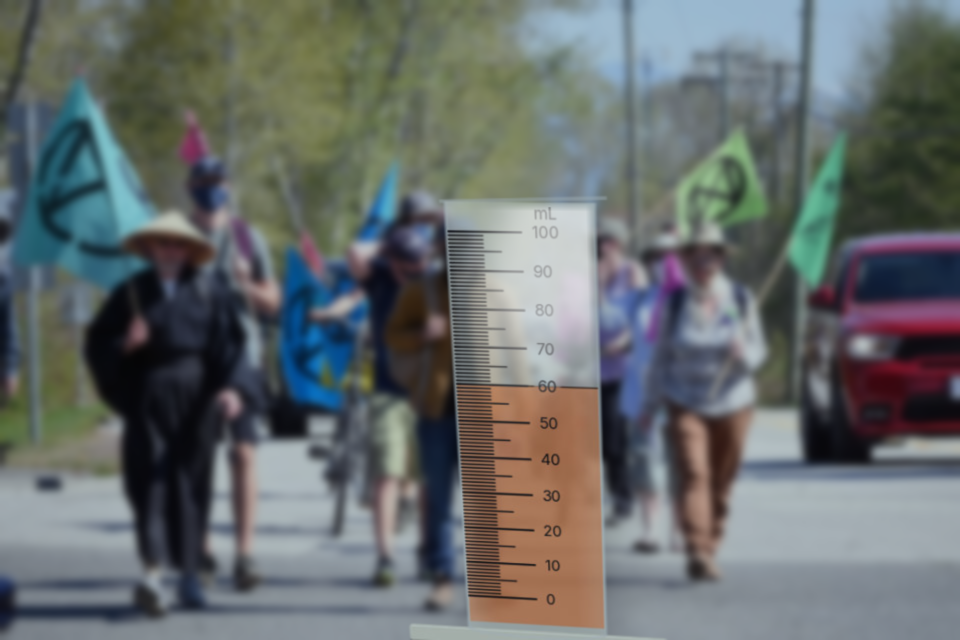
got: 60 mL
